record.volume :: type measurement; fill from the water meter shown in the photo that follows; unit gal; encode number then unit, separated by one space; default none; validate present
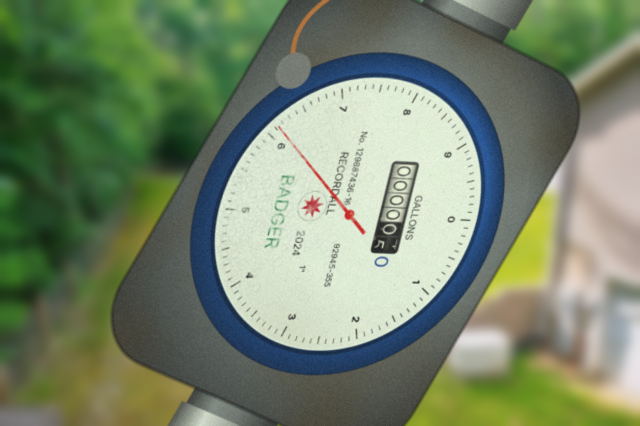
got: 46.1 gal
